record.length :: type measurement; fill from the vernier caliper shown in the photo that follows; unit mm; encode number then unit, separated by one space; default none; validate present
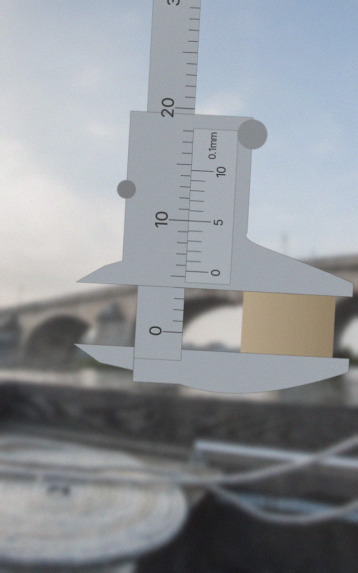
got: 5.5 mm
